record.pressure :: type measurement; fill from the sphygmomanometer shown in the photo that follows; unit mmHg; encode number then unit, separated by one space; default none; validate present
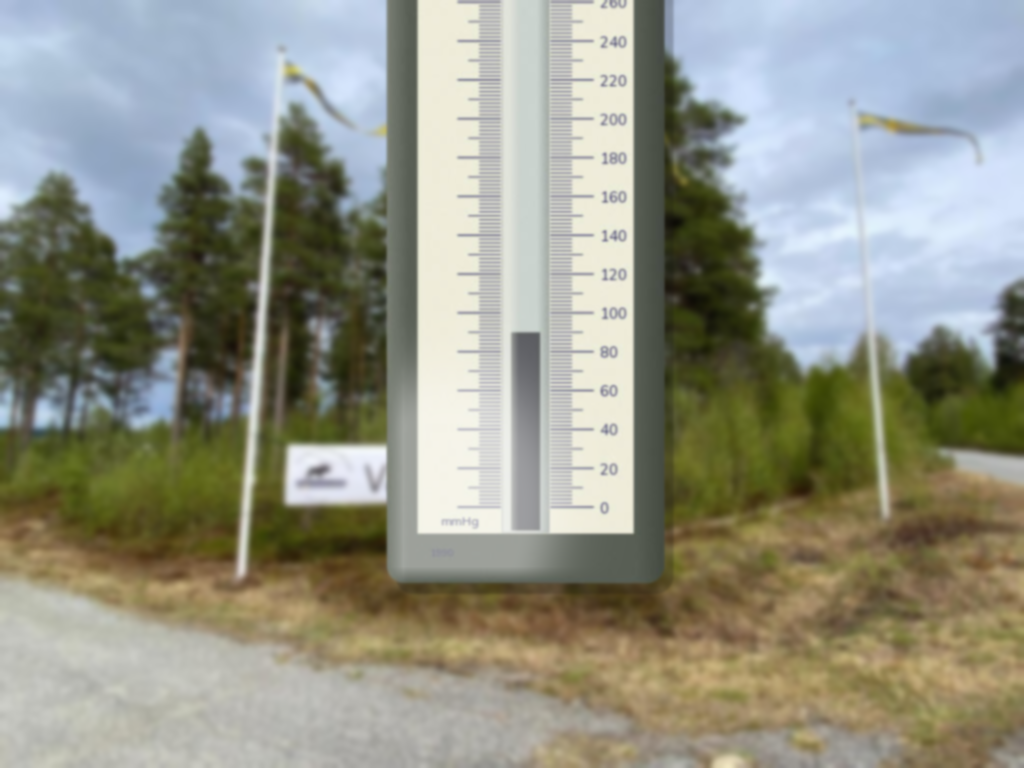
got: 90 mmHg
